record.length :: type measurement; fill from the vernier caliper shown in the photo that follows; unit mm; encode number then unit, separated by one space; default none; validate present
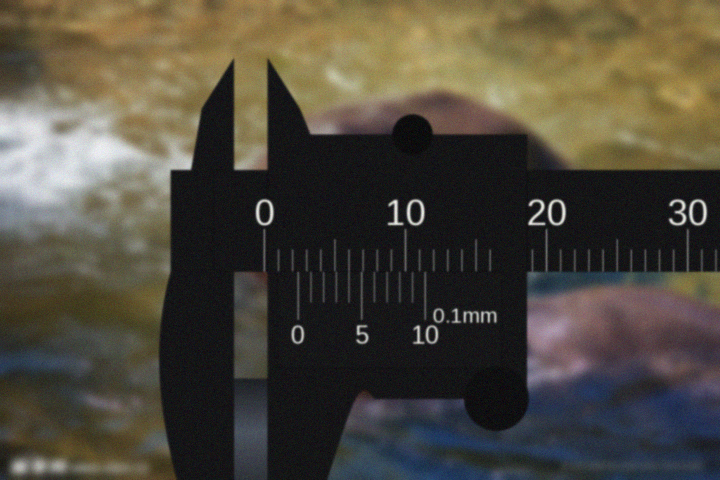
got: 2.4 mm
